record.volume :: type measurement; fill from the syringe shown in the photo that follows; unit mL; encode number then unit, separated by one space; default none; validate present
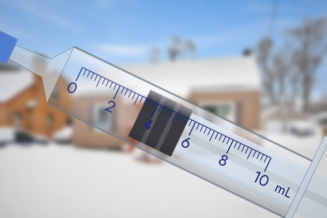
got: 3.4 mL
